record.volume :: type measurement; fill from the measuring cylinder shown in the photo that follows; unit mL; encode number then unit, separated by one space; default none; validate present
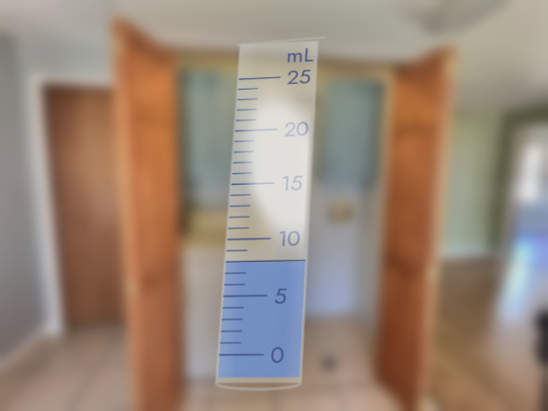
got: 8 mL
